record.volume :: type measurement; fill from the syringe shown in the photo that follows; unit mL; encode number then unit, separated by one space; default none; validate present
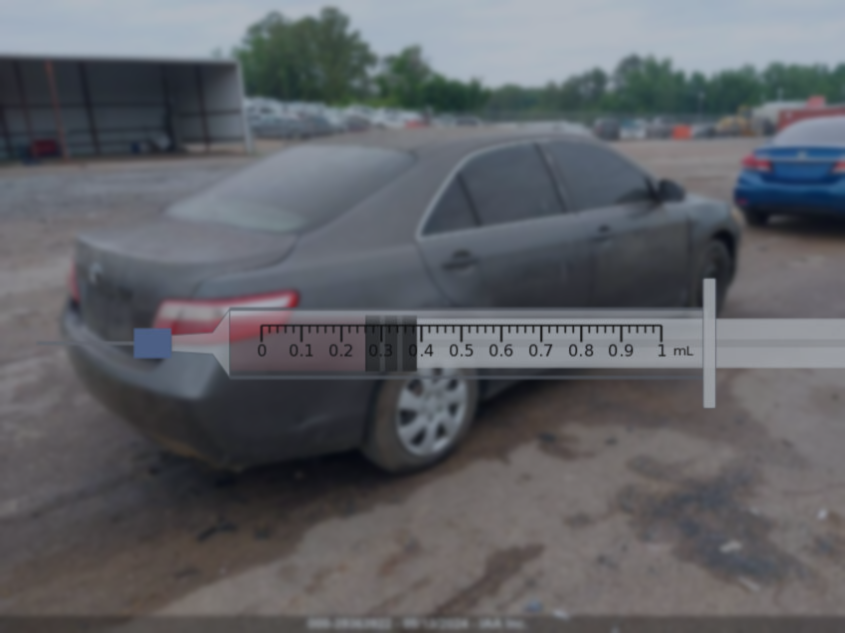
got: 0.26 mL
